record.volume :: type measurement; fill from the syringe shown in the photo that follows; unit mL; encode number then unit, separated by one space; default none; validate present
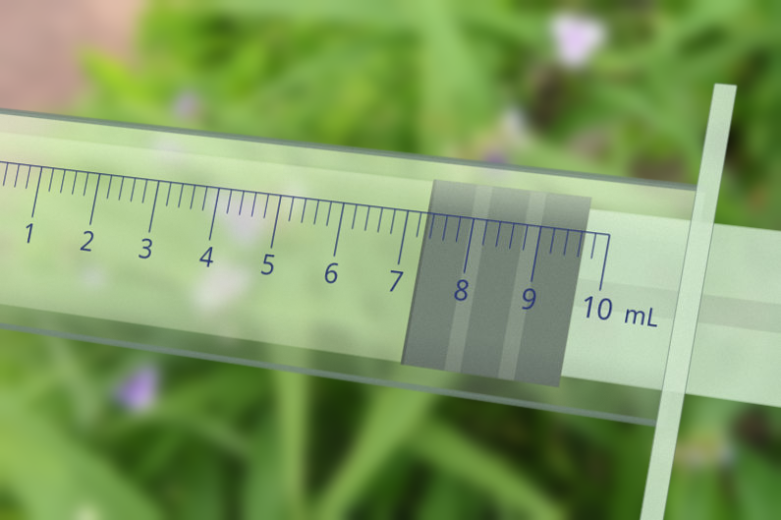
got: 7.3 mL
